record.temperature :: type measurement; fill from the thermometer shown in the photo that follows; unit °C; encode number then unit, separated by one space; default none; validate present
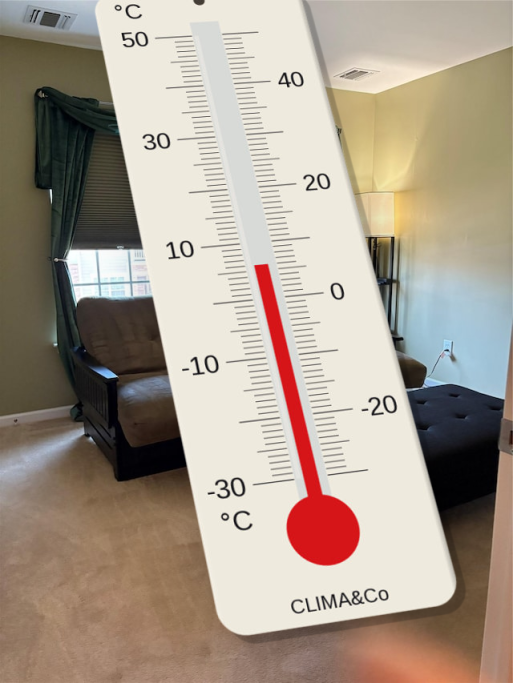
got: 6 °C
